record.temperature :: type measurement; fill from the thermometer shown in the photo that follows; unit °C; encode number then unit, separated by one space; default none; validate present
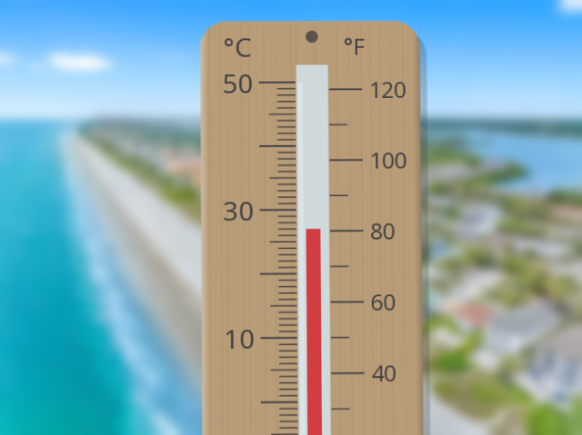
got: 27 °C
